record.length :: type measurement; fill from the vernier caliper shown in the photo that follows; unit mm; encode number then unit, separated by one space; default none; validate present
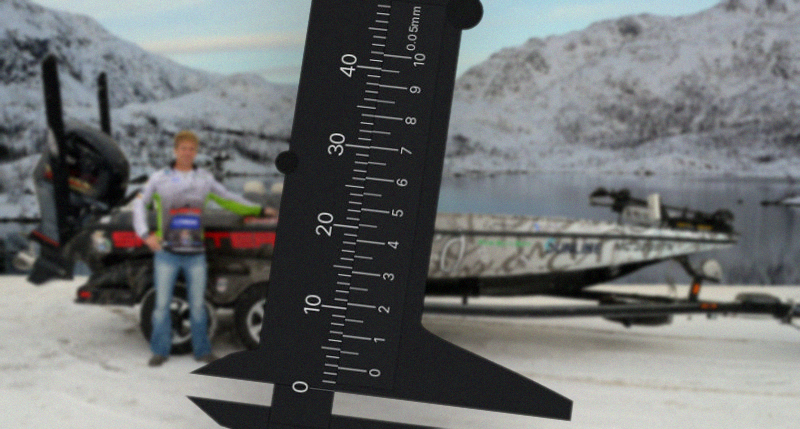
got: 2.8 mm
